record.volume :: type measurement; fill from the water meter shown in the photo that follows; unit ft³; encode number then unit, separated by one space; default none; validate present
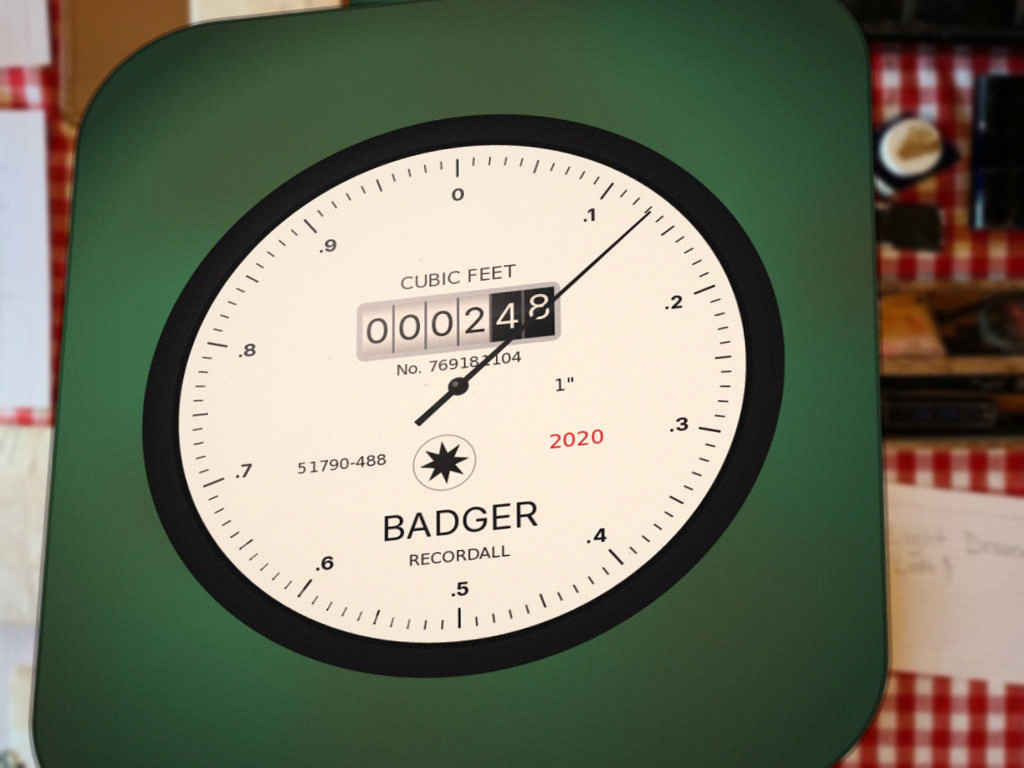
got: 248.13 ft³
